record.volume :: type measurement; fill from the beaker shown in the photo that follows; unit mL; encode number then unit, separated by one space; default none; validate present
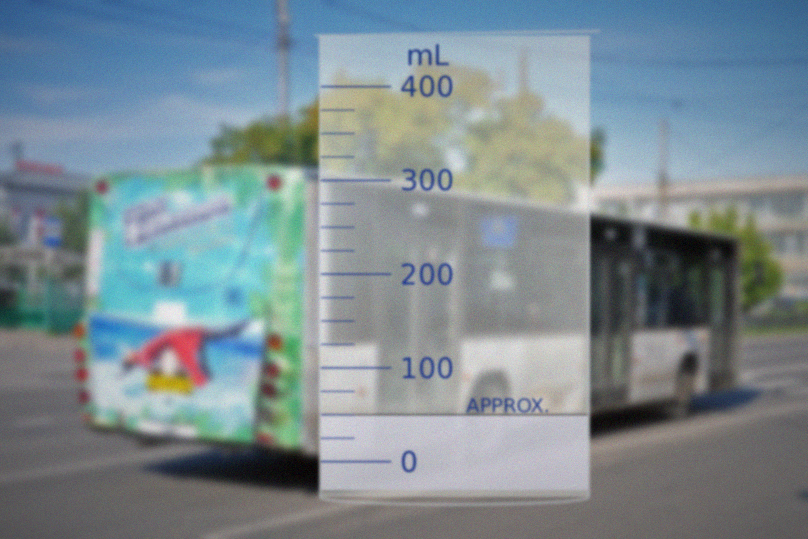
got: 50 mL
